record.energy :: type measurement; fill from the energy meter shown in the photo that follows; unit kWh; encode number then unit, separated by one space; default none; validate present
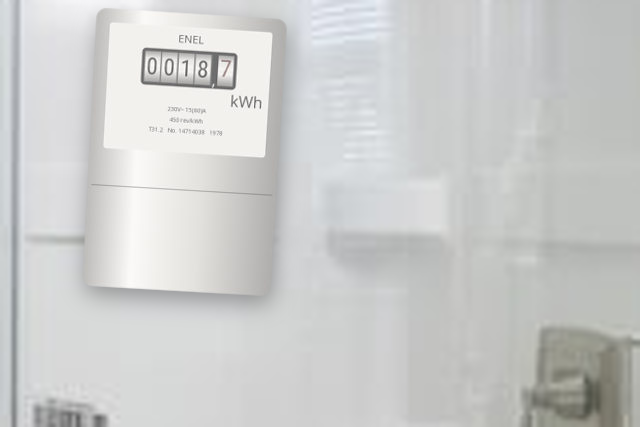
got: 18.7 kWh
